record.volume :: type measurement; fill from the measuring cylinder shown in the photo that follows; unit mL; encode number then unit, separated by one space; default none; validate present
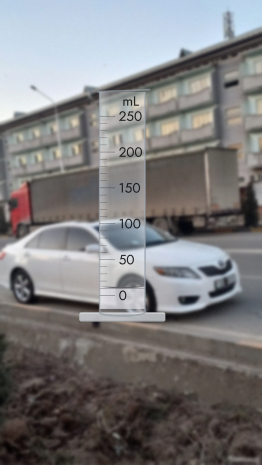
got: 10 mL
